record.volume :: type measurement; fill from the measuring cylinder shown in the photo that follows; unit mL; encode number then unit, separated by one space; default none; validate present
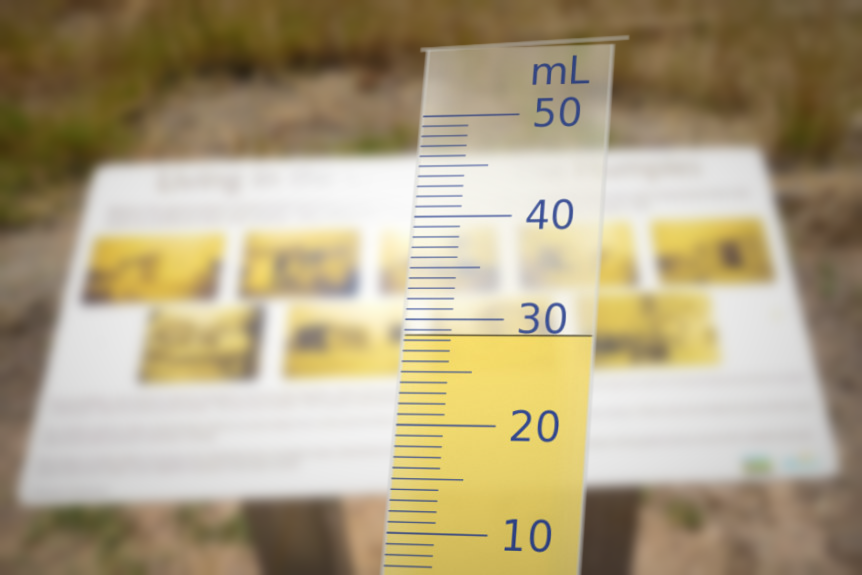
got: 28.5 mL
